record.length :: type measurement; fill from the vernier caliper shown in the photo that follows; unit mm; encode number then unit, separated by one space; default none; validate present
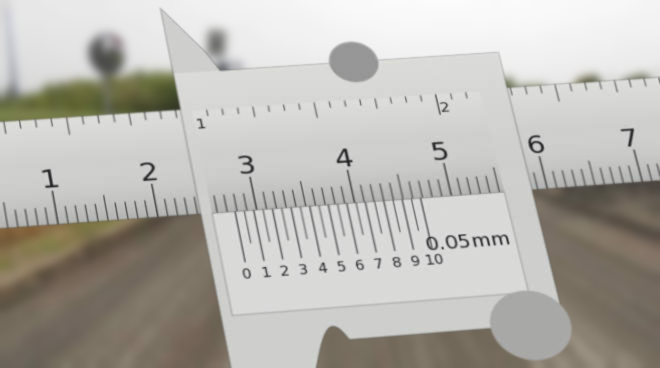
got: 27.8 mm
